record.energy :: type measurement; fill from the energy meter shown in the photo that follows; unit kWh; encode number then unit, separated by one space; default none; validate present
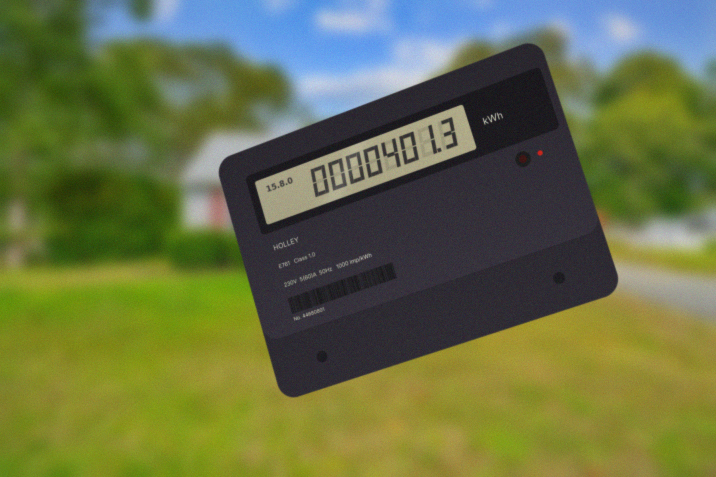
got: 401.3 kWh
